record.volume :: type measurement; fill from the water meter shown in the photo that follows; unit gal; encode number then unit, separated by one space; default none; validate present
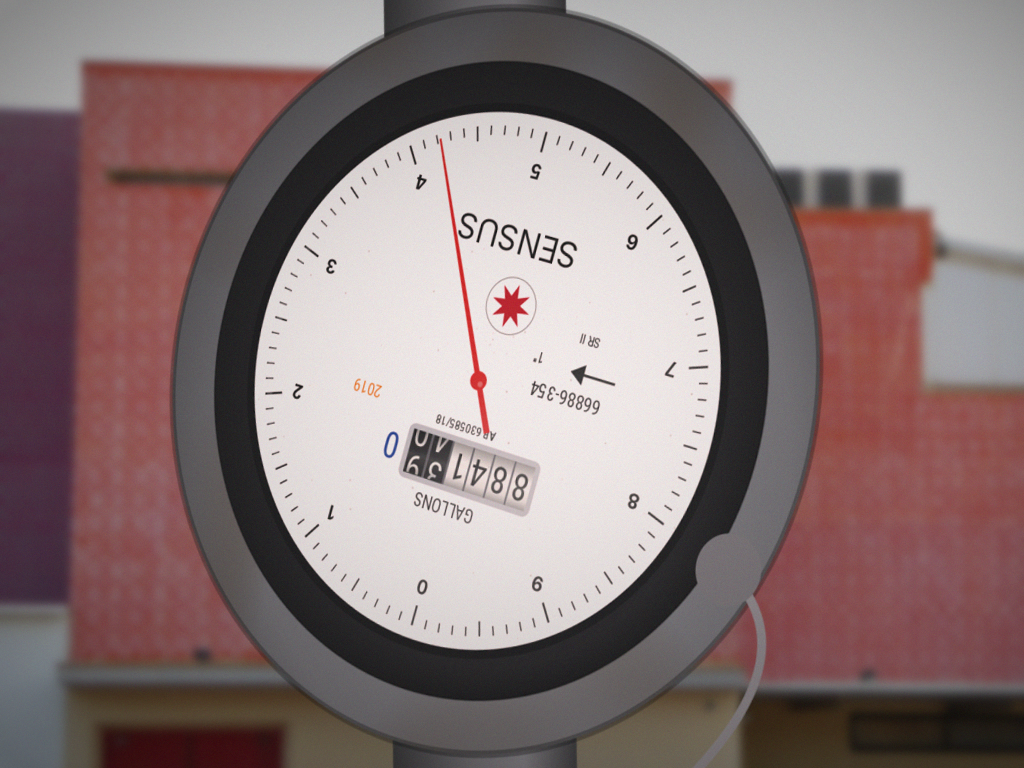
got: 8841394.2 gal
